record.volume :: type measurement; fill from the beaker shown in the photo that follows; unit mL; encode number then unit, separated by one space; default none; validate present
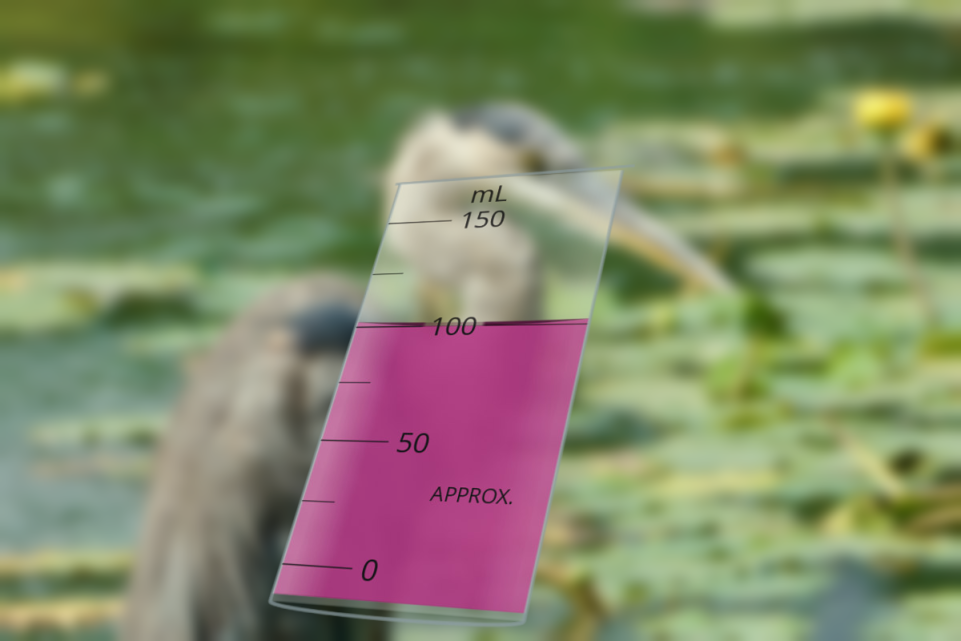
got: 100 mL
